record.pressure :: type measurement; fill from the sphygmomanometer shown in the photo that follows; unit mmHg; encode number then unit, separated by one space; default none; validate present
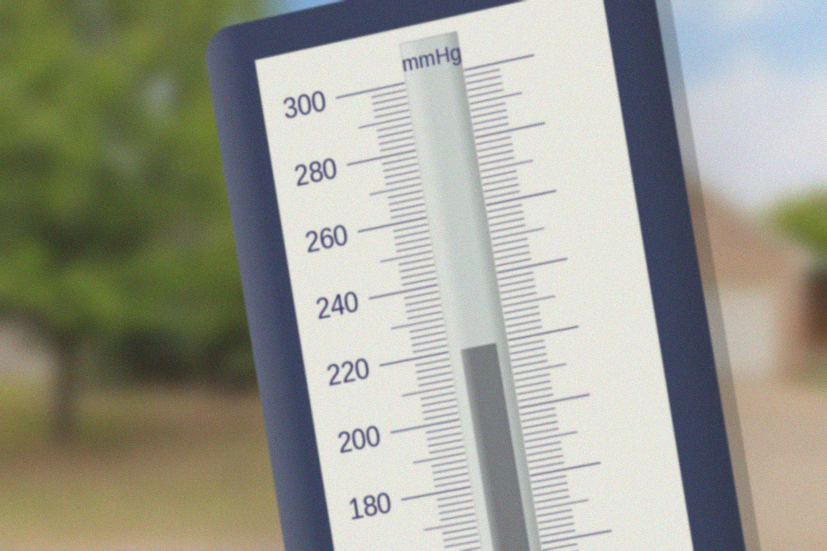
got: 220 mmHg
